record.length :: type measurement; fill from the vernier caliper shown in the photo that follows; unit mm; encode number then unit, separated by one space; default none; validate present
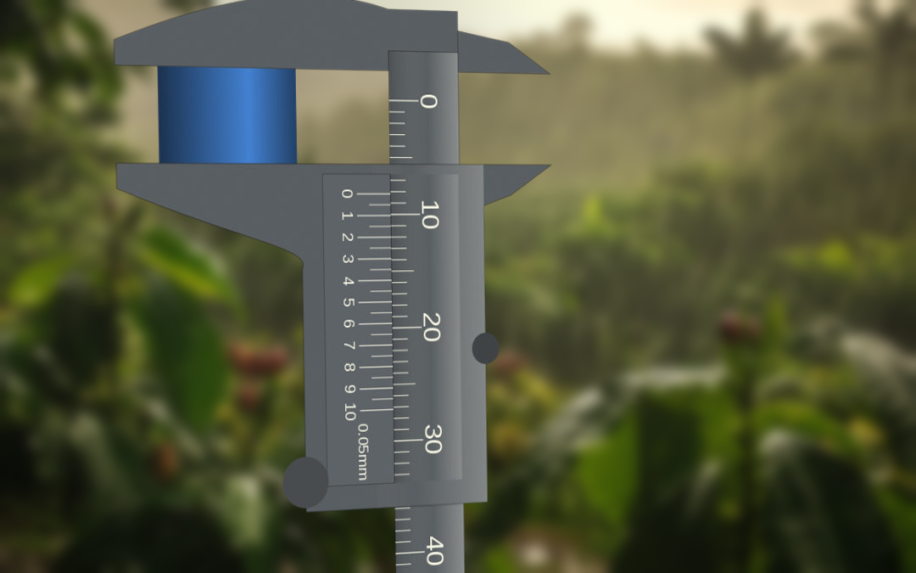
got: 8.2 mm
